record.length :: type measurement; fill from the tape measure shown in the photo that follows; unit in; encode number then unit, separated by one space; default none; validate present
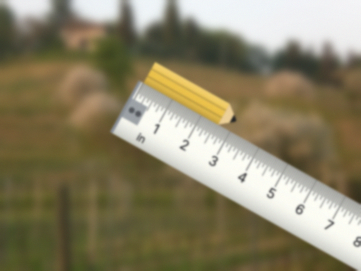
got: 3 in
